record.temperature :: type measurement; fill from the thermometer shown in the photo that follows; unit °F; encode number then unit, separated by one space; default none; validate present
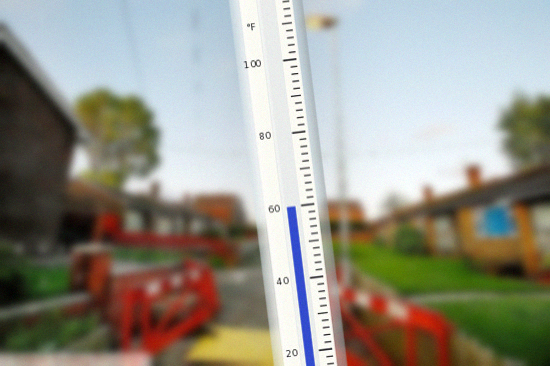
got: 60 °F
